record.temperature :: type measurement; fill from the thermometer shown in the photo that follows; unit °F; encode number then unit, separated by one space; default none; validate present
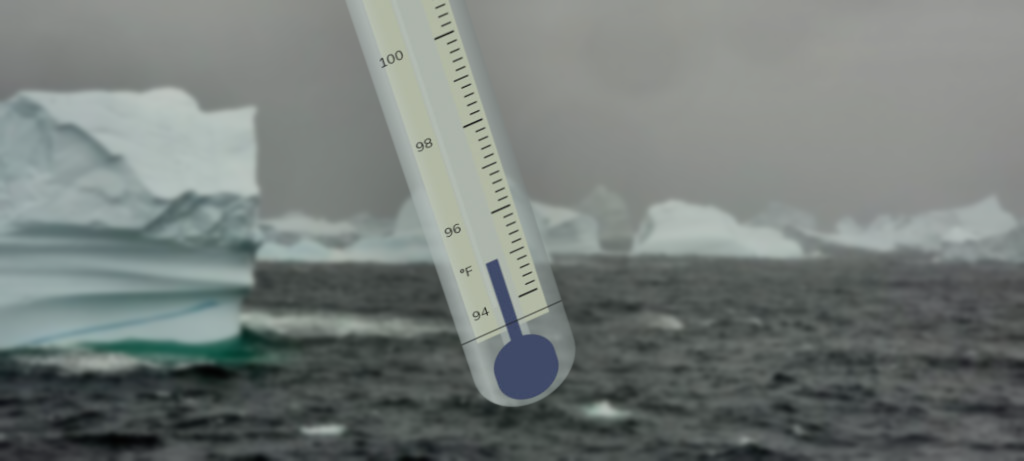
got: 95 °F
